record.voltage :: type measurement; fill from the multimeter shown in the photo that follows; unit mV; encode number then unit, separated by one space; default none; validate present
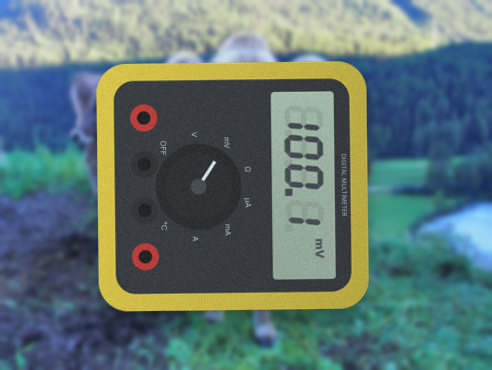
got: 100.1 mV
